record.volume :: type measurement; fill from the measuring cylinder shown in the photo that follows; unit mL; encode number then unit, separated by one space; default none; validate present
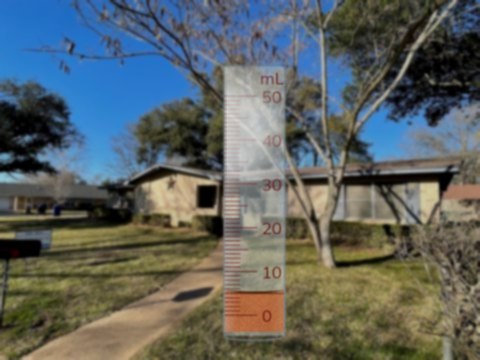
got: 5 mL
